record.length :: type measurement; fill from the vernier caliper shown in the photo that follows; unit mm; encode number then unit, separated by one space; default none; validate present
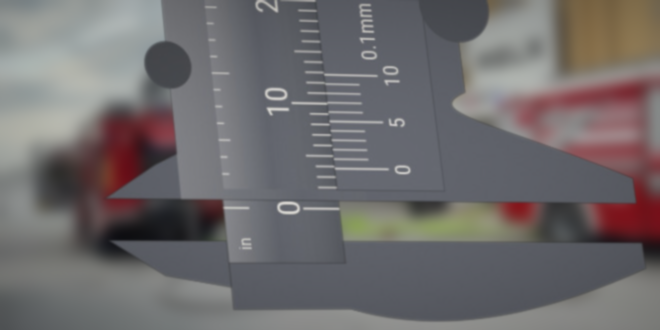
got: 3.8 mm
